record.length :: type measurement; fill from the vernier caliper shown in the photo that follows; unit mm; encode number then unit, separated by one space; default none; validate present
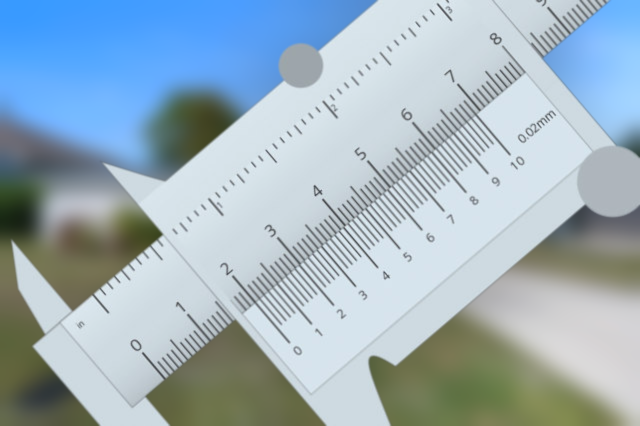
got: 20.0 mm
